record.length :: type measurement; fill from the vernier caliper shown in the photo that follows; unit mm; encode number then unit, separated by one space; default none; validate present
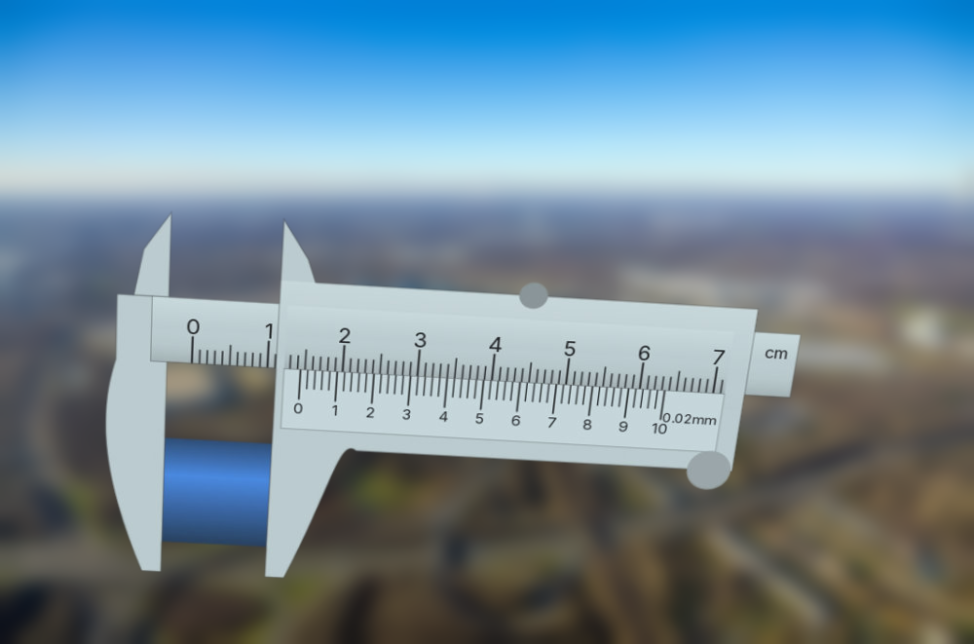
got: 14.4 mm
